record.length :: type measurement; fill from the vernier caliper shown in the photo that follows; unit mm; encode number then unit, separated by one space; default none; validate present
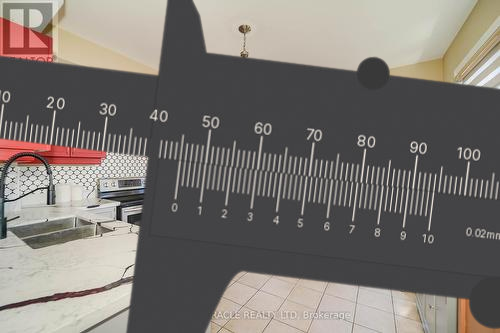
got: 45.0 mm
